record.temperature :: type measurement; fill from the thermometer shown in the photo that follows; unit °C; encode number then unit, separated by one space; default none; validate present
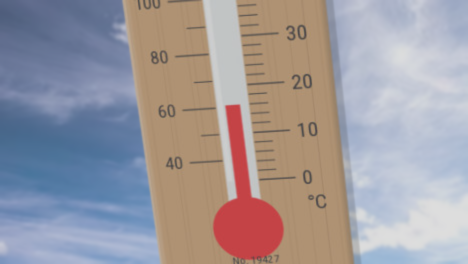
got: 16 °C
